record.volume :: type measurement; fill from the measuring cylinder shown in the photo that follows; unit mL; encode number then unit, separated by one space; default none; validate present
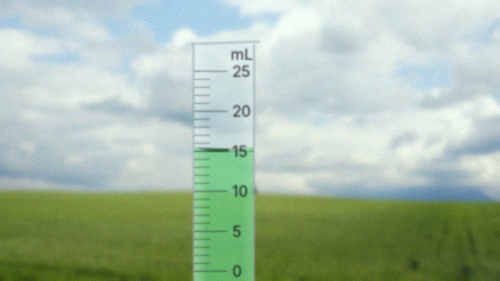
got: 15 mL
